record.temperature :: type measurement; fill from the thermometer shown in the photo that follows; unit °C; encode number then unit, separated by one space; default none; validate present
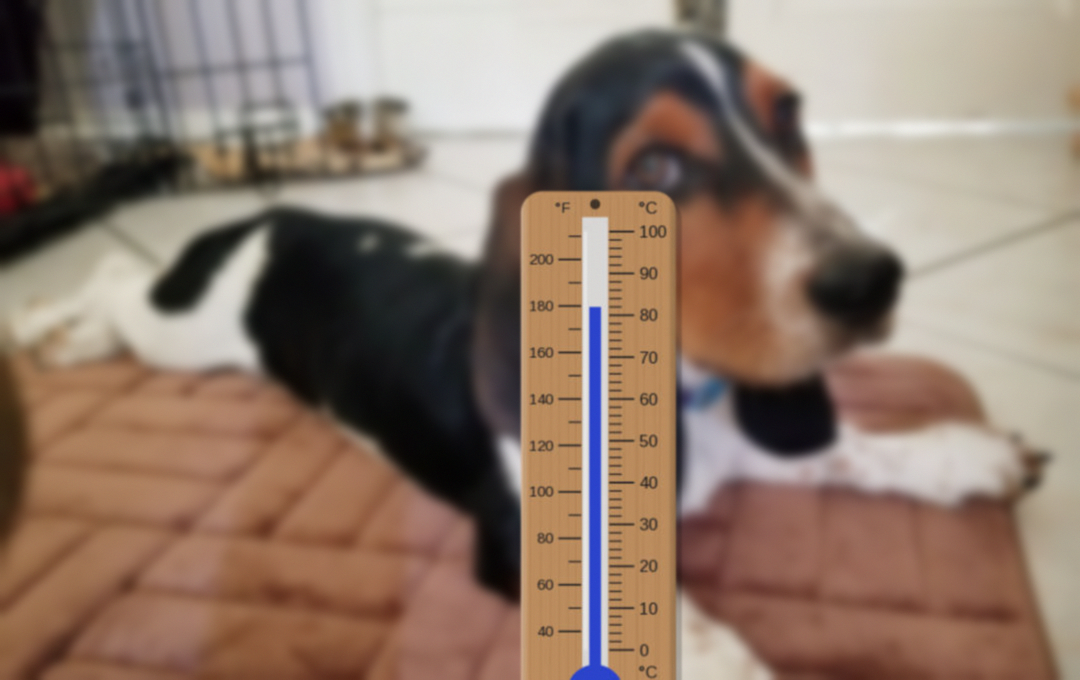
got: 82 °C
